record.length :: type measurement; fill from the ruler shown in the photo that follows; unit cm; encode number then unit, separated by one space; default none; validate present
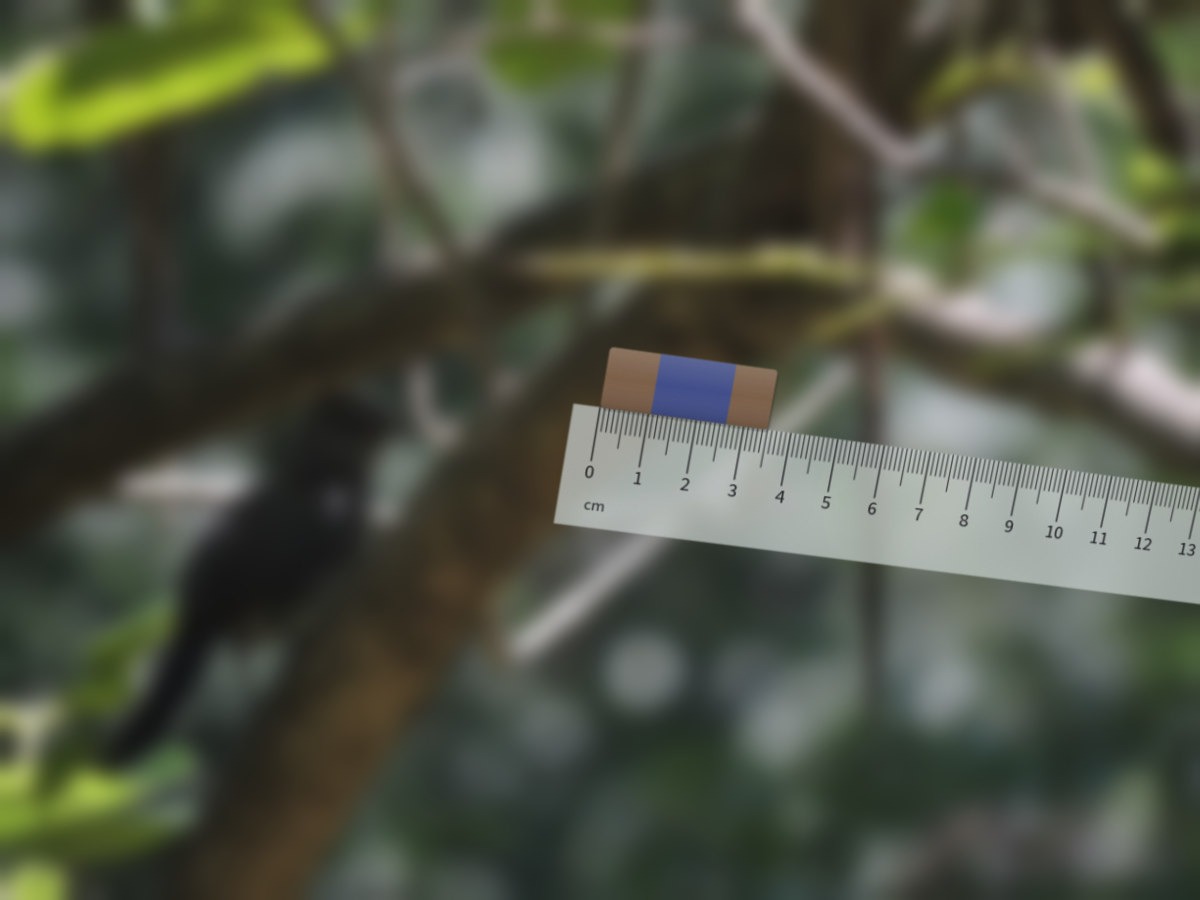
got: 3.5 cm
